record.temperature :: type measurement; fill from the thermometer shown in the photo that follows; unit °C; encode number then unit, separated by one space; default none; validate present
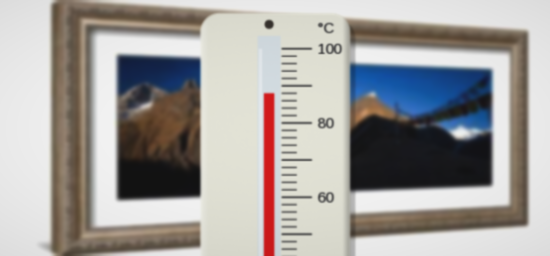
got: 88 °C
